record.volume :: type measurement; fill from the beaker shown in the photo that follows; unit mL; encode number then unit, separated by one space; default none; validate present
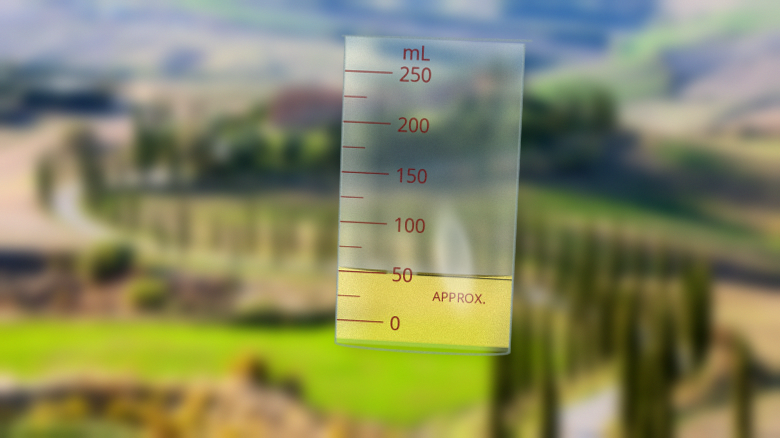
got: 50 mL
